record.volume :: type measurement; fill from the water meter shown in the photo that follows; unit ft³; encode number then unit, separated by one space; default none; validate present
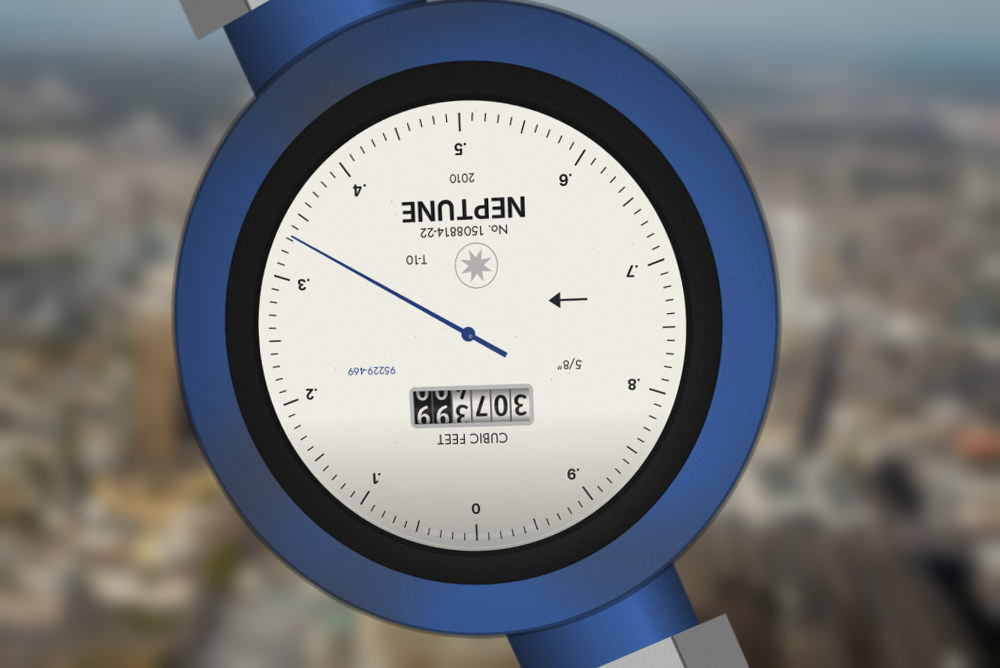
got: 307399.33 ft³
